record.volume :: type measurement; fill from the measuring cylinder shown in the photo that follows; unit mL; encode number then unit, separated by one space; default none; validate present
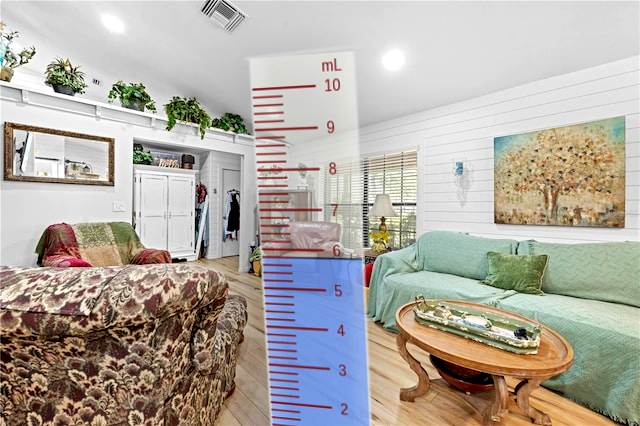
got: 5.8 mL
